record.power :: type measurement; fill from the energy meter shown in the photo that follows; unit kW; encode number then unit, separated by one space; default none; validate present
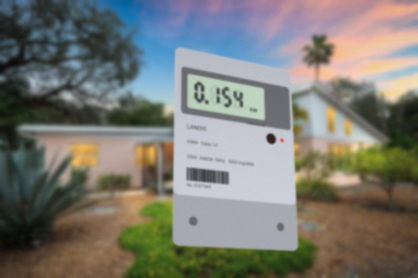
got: 0.154 kW
